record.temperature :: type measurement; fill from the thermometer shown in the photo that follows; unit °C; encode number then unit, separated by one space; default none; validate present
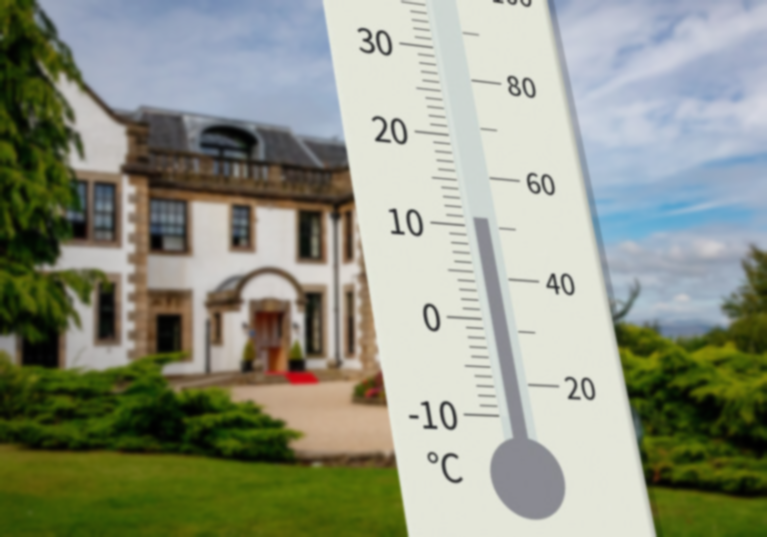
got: 11 °C
